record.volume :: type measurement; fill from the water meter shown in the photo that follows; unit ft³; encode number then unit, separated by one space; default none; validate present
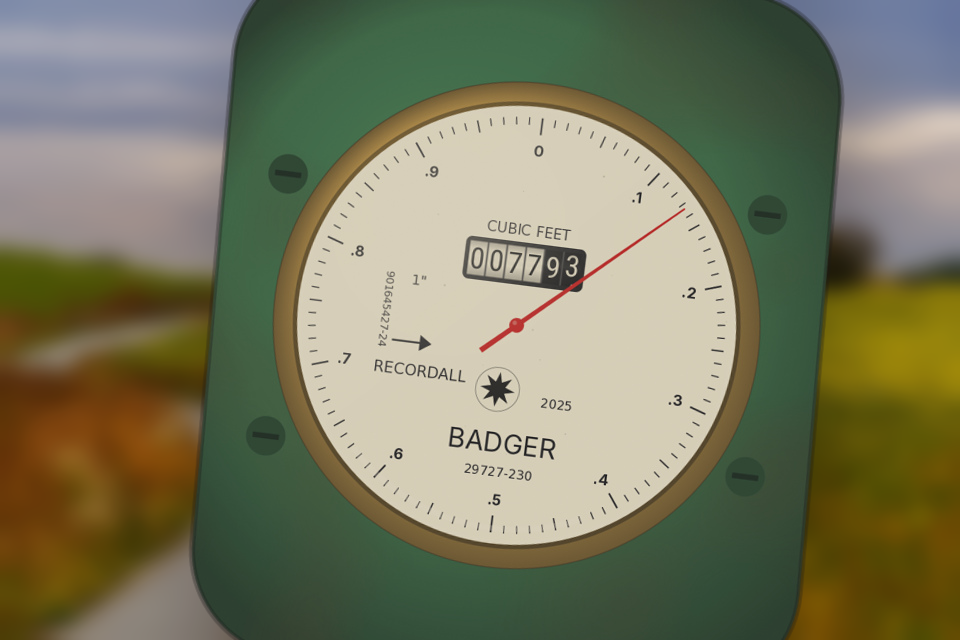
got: 7793.13 ft³
